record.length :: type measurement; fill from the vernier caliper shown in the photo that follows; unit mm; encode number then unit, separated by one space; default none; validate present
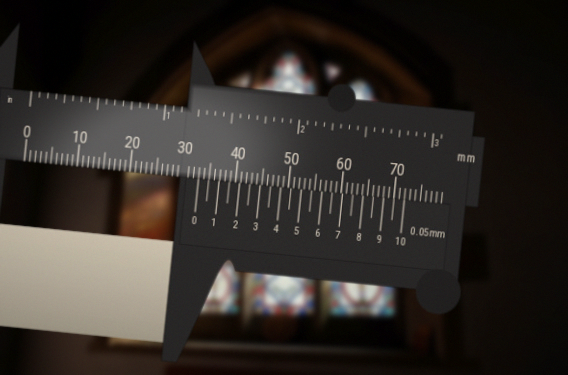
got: 33.0 mm
